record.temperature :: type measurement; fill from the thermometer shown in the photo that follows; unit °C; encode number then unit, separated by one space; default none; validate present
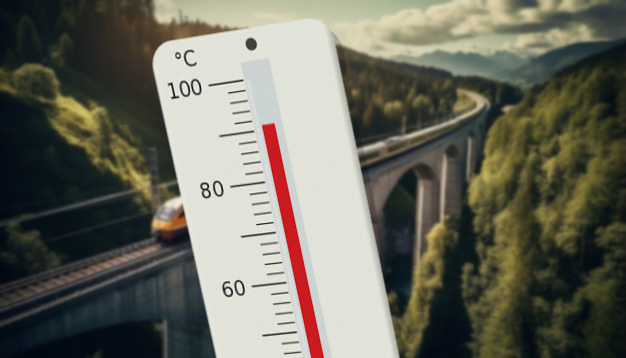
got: 91 °C
